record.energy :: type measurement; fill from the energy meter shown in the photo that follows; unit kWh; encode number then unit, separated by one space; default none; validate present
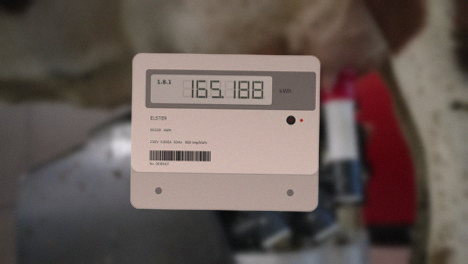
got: 165.188 kWh
